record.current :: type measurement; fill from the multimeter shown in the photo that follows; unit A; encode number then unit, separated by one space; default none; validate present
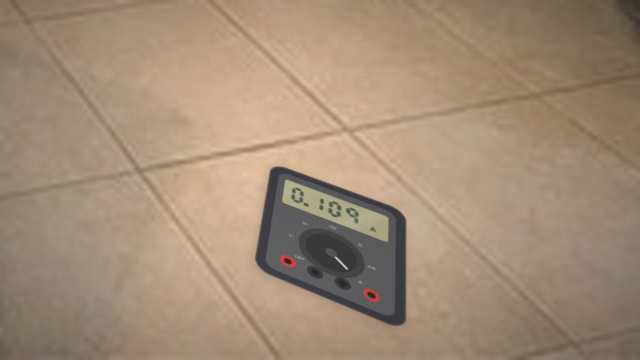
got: 0.109 A
